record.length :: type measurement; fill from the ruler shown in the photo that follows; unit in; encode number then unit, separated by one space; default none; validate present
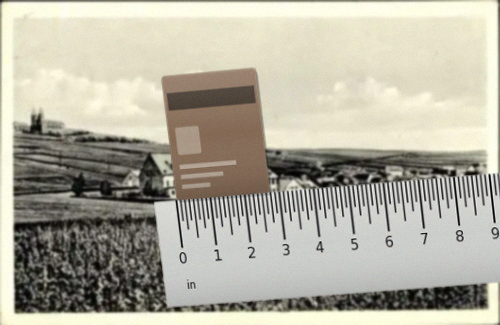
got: 2.75 in
